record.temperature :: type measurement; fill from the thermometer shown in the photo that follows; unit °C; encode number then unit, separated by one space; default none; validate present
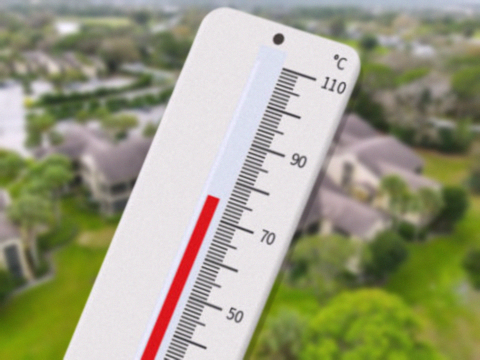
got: 75 °C
